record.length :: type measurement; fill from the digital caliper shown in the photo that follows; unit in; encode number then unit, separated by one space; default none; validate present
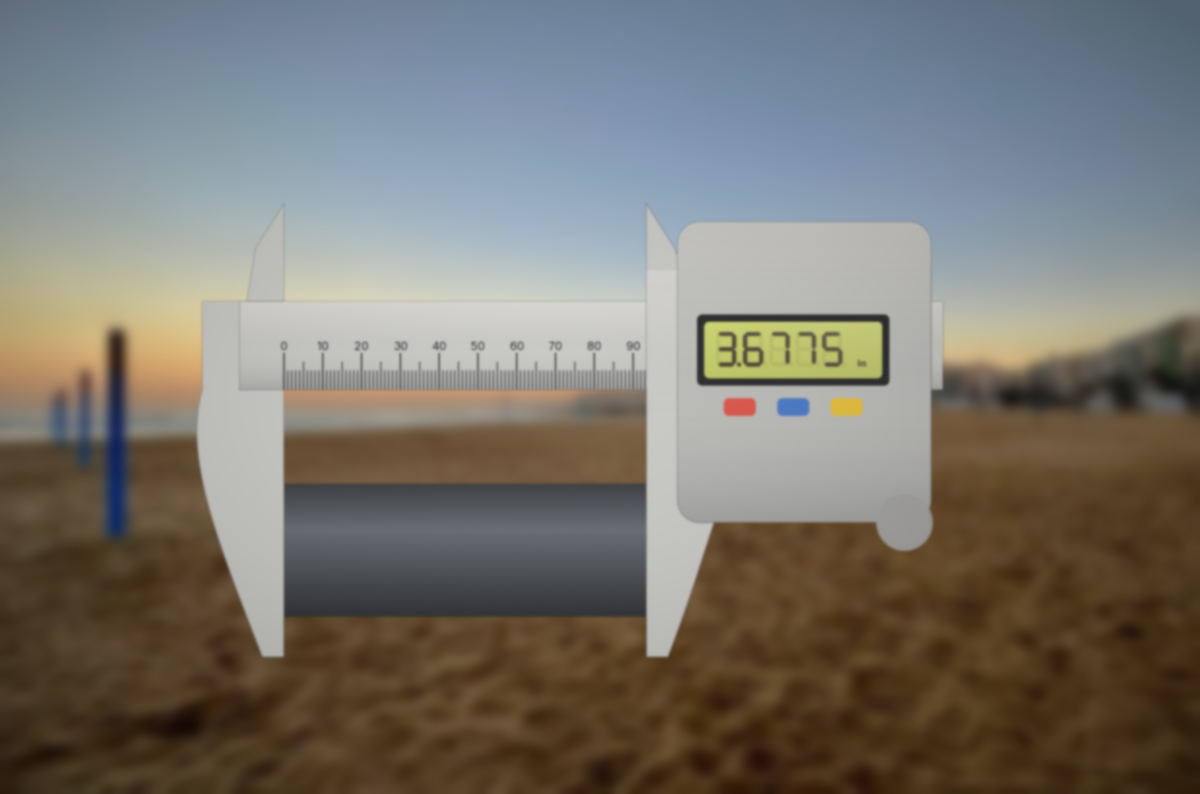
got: 3.6775 in
